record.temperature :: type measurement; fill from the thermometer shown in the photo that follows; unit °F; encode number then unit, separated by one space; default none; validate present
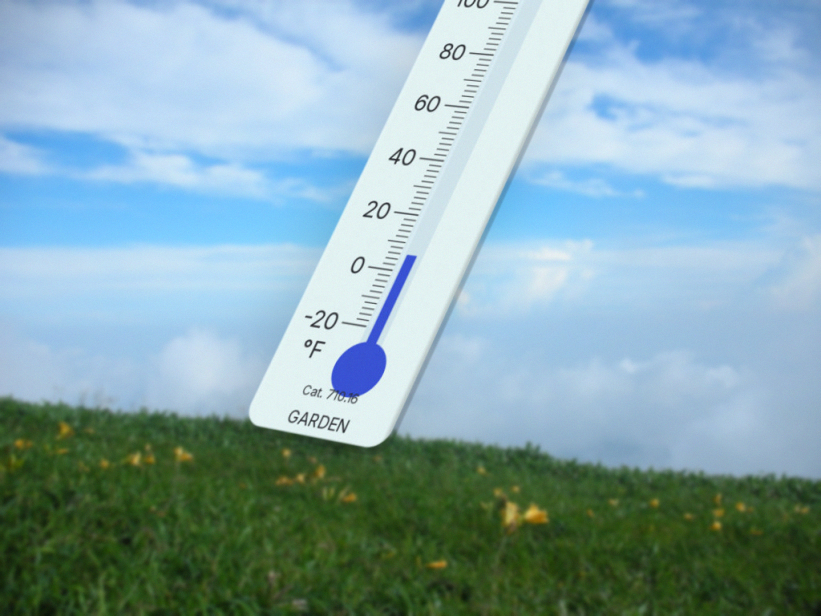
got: 6 °F
